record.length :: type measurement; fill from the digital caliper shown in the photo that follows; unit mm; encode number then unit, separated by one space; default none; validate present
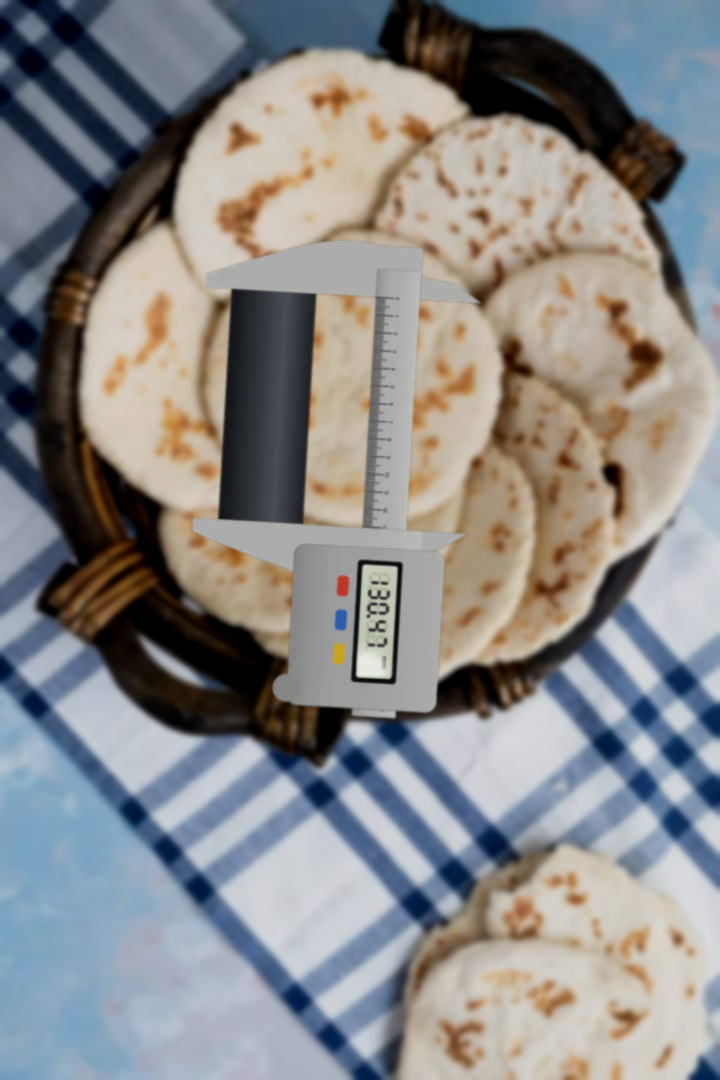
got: 130.47 mm
